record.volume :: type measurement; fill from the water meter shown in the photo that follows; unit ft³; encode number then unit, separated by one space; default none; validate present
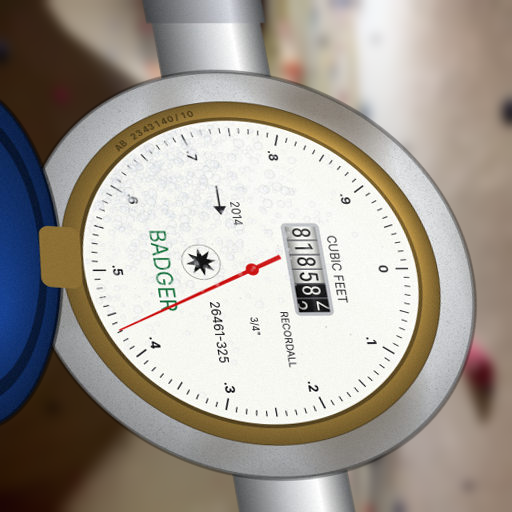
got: 818582.43 ft³
